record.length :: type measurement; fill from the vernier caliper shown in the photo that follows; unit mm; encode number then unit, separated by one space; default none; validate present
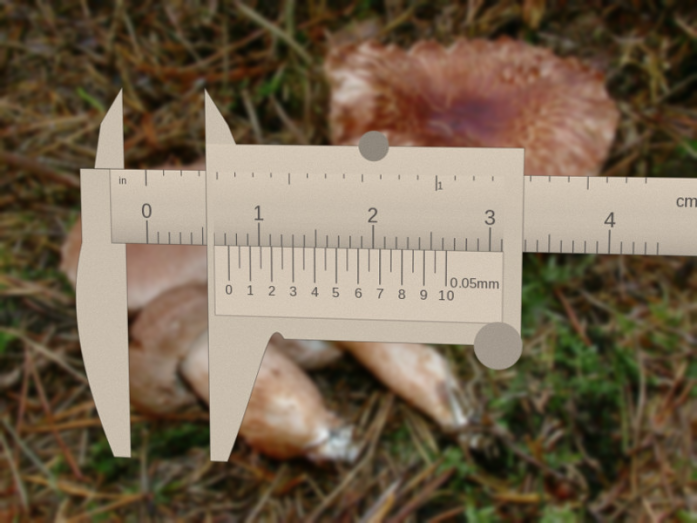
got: 7.3 mm
